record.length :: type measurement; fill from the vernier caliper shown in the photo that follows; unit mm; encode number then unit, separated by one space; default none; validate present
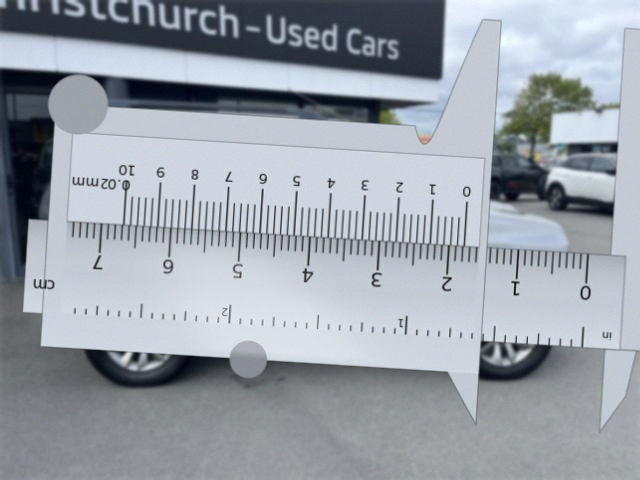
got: 17.8 mm
